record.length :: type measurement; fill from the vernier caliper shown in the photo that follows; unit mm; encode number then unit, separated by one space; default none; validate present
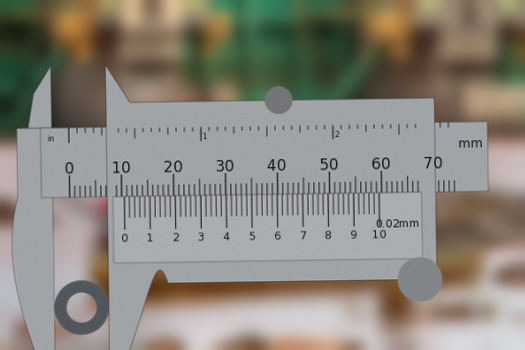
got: 10.5 mm
